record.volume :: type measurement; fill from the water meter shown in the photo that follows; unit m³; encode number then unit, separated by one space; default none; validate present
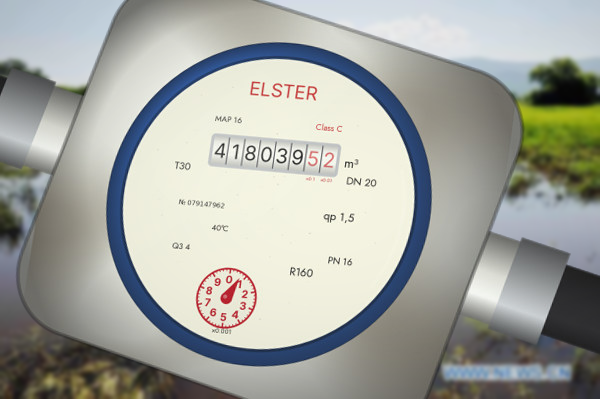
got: 418039.520 m³
